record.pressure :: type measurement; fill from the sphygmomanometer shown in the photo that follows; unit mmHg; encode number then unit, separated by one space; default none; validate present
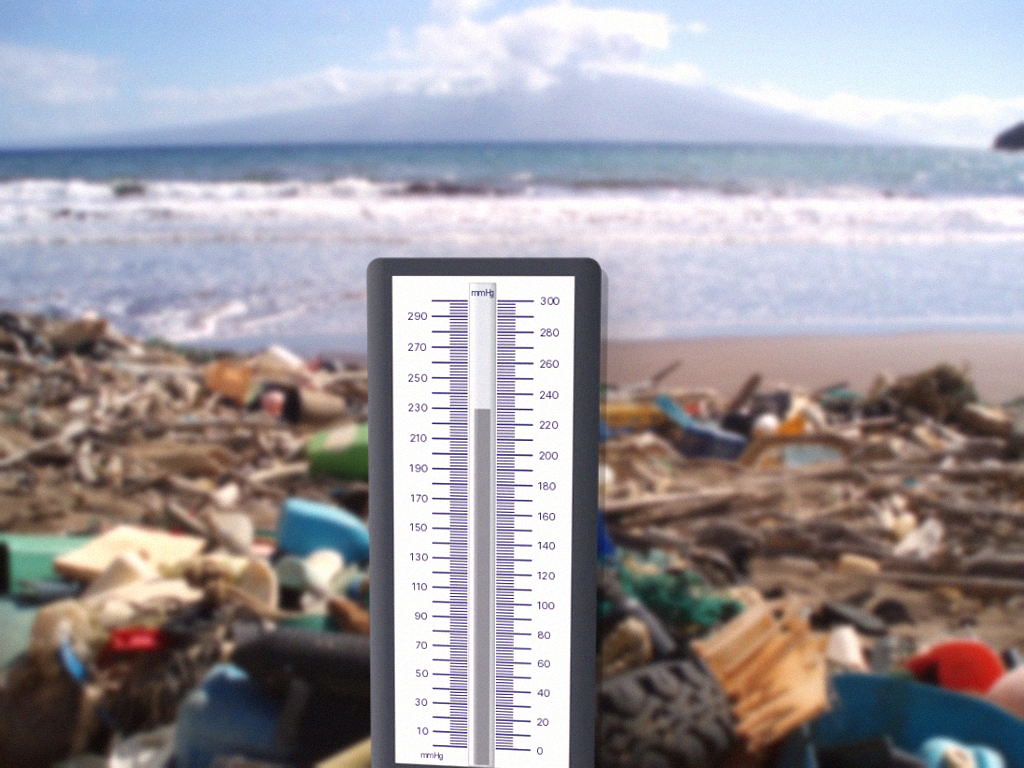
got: 230 mmHg
